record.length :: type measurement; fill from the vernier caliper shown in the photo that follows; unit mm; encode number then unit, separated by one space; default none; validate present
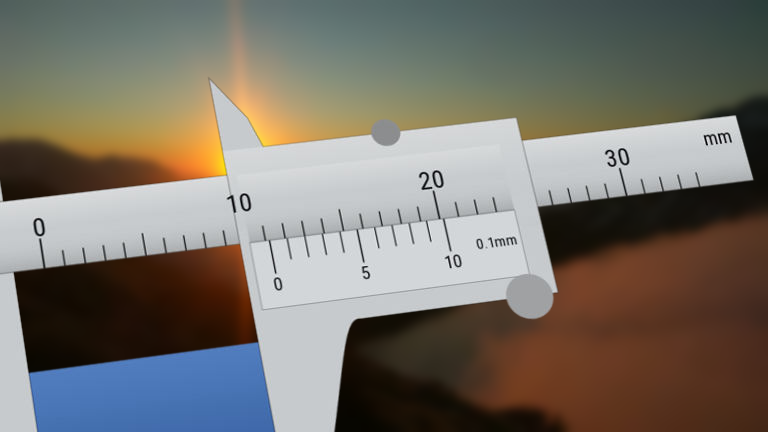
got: 11.2 mm
